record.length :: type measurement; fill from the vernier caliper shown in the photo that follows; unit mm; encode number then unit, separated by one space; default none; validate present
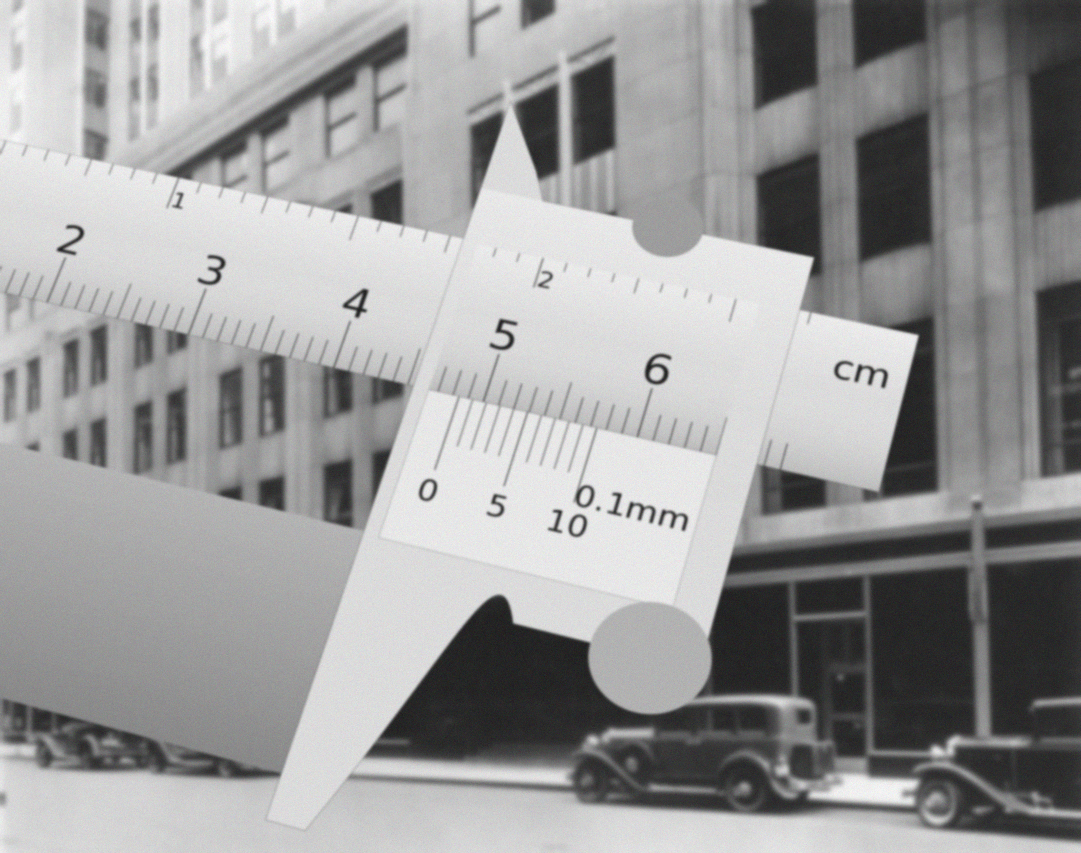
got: 48.4 mm
